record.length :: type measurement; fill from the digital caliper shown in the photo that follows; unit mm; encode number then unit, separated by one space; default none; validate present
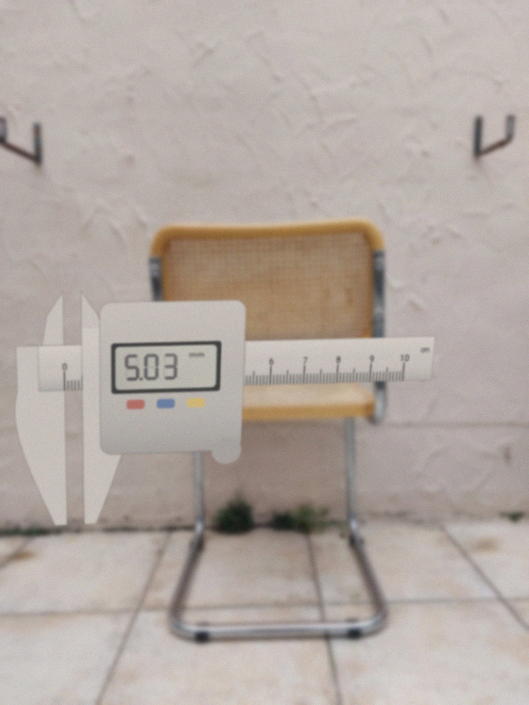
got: 5.03 mm
